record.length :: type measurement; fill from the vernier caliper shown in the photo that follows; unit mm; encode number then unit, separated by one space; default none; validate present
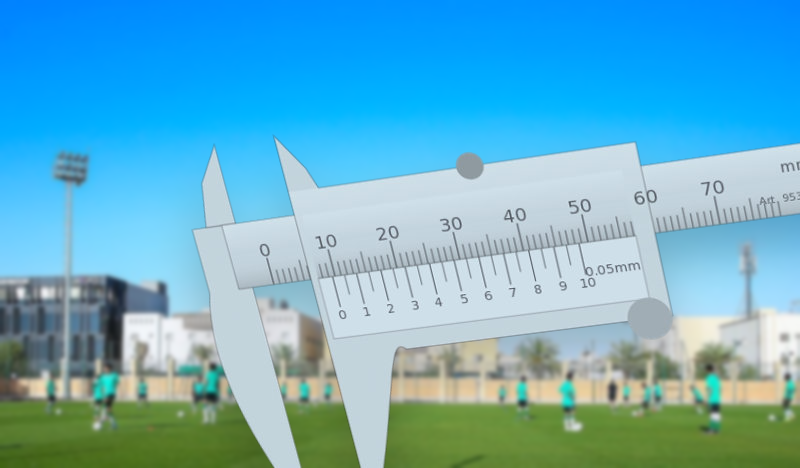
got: 9.6 mm
